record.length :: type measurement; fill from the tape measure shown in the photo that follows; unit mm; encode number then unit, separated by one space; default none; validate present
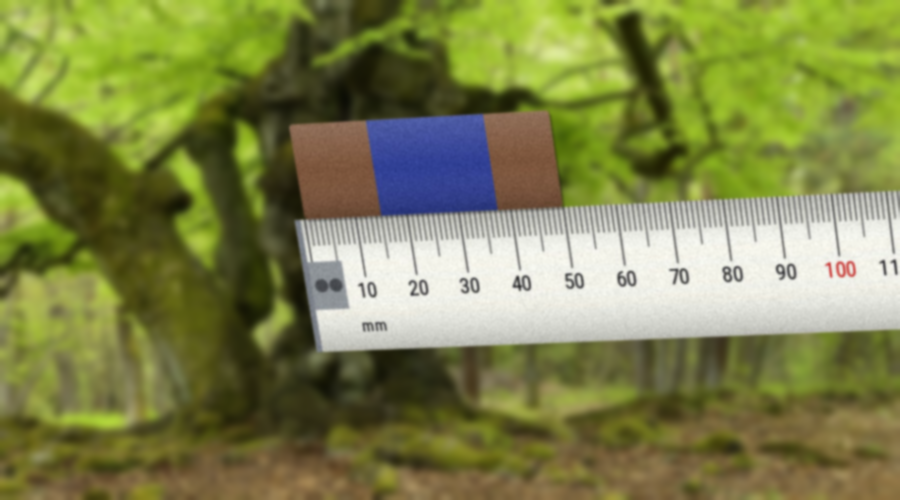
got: 50 mm
